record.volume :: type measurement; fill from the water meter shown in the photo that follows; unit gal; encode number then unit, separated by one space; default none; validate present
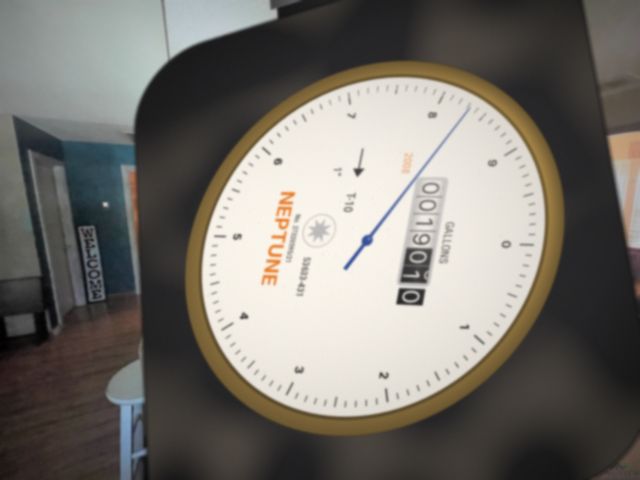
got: 19008.3 gal
